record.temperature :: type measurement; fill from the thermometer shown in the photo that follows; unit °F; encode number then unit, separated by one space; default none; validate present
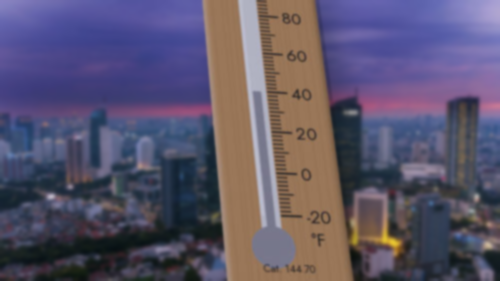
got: 40 °F
